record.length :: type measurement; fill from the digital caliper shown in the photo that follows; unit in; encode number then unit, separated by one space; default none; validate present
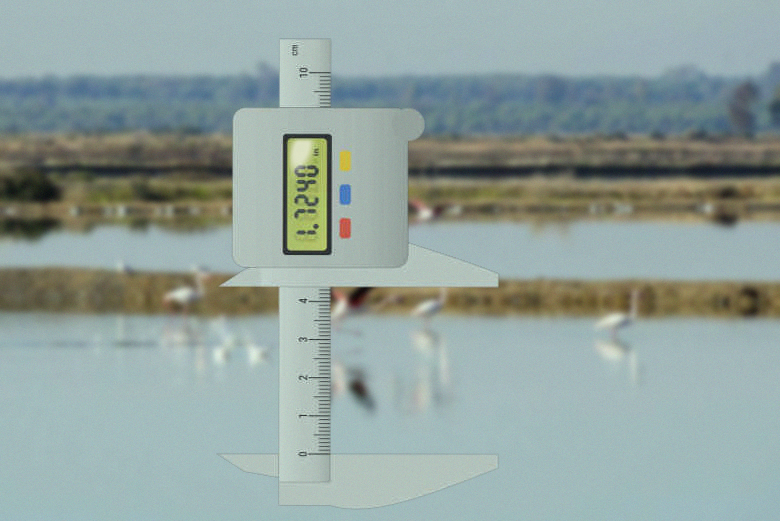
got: 1.7240 in
